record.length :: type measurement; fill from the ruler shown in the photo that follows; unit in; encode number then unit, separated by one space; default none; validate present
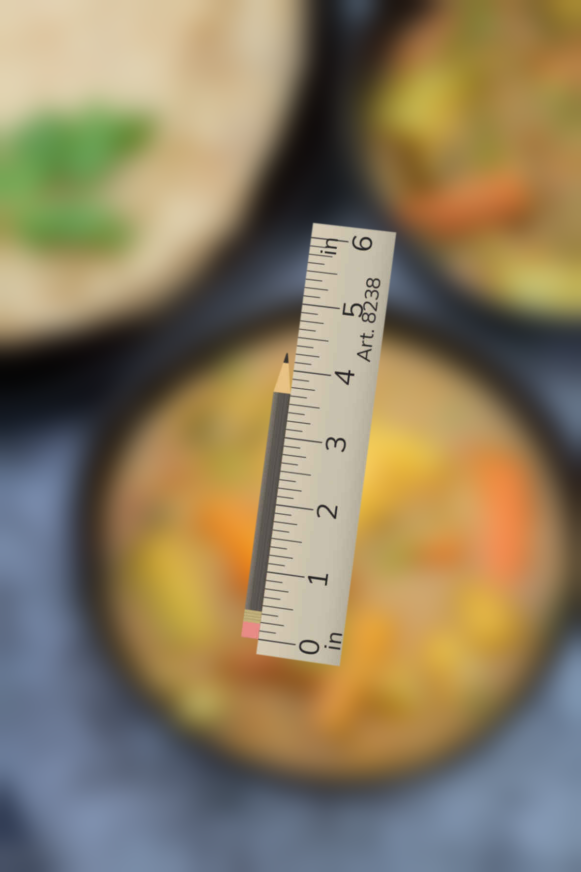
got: 4.25 in
